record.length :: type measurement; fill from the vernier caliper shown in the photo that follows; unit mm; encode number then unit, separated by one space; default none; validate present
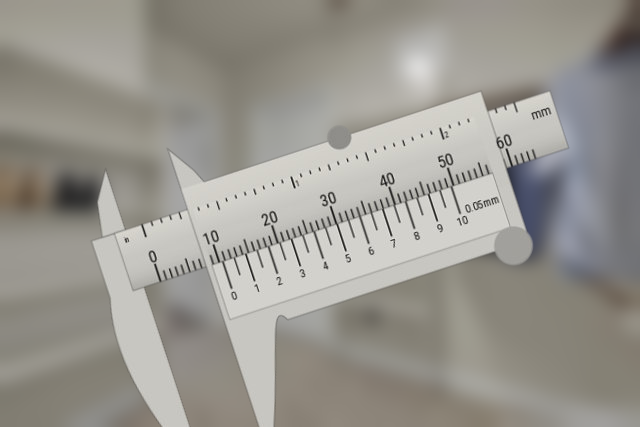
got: 10.6 mm
